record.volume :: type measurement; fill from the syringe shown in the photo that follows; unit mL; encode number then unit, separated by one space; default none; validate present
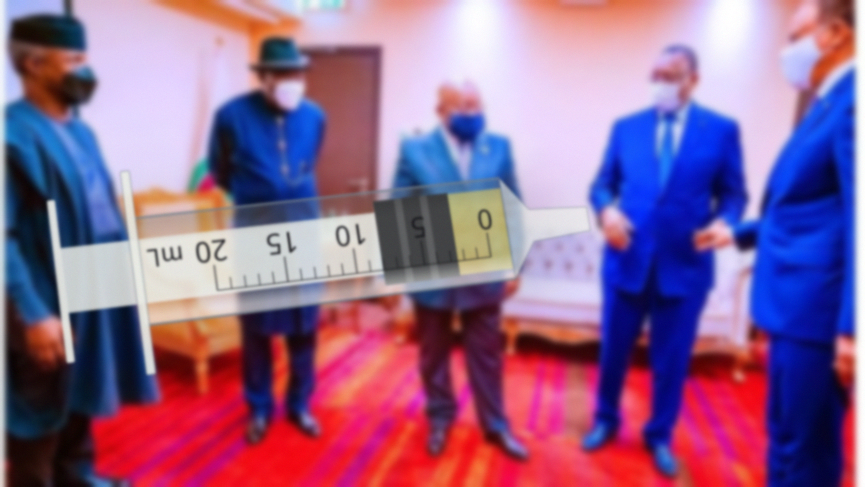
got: 2.5 mL
